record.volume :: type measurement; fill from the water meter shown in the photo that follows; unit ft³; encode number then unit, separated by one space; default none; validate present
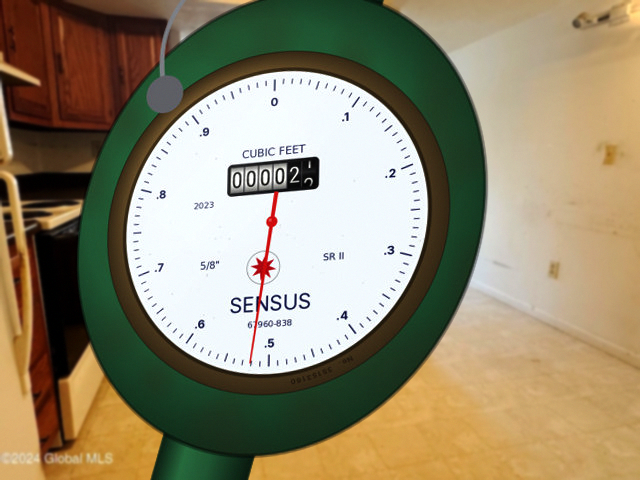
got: 21.52 ft³
